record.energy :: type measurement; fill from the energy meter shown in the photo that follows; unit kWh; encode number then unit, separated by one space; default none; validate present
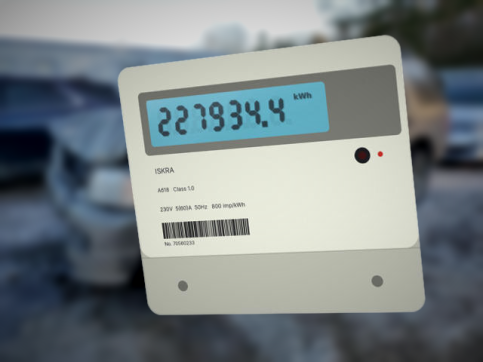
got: 227934.4 kWh
